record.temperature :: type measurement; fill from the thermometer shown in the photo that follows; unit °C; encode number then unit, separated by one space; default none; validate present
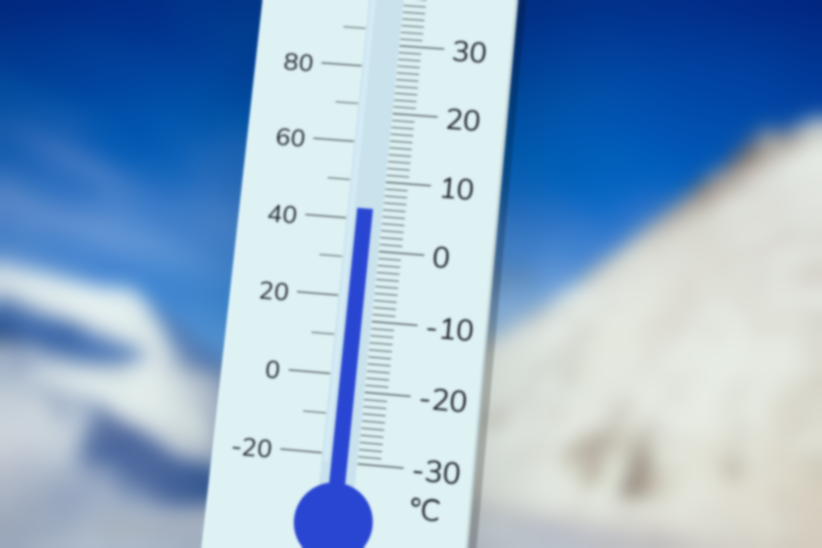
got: 6 °C
